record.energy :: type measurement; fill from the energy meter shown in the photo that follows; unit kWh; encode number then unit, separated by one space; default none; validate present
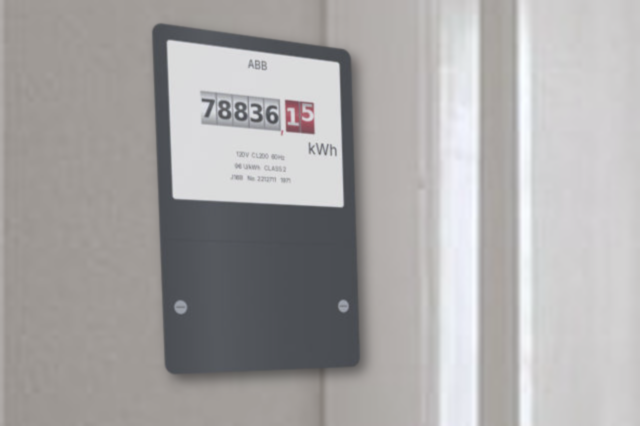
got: 78836.15 kWh
